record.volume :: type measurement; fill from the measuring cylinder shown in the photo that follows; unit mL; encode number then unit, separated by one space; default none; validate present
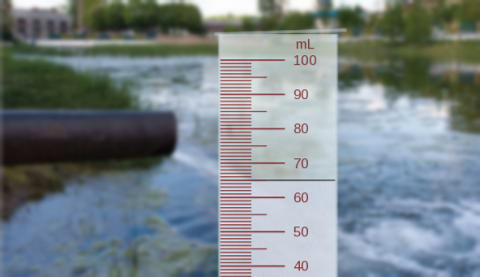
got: 65 mL
